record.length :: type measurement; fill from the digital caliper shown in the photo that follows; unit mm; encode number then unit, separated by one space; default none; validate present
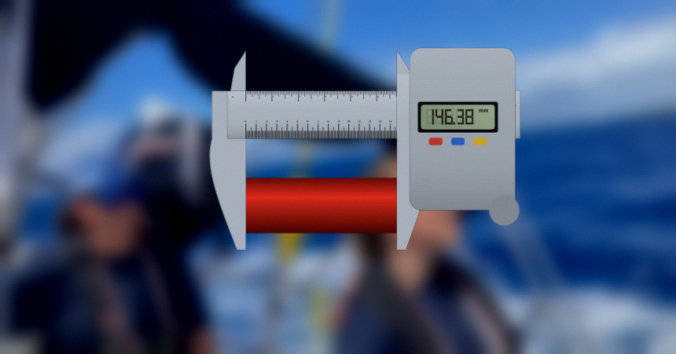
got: 146.38 mm
